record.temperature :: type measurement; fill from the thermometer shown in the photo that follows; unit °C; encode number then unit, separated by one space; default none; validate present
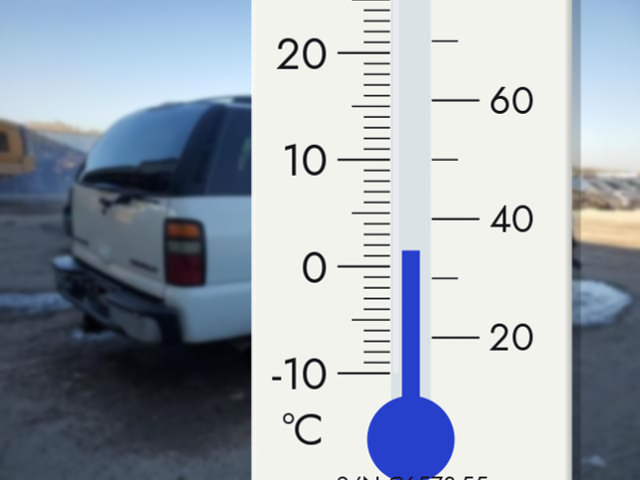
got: 1.5 °C
